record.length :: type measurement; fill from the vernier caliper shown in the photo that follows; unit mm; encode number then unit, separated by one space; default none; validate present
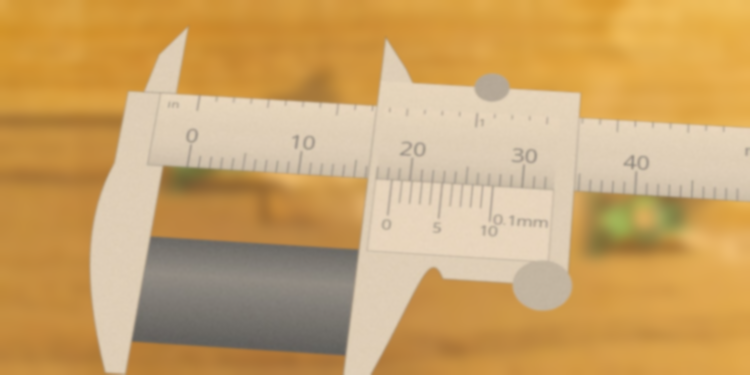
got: 18.4 mm
